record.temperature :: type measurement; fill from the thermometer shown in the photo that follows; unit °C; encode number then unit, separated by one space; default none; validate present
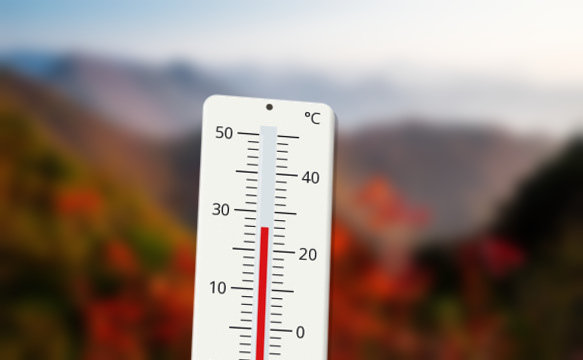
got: 26 °C
